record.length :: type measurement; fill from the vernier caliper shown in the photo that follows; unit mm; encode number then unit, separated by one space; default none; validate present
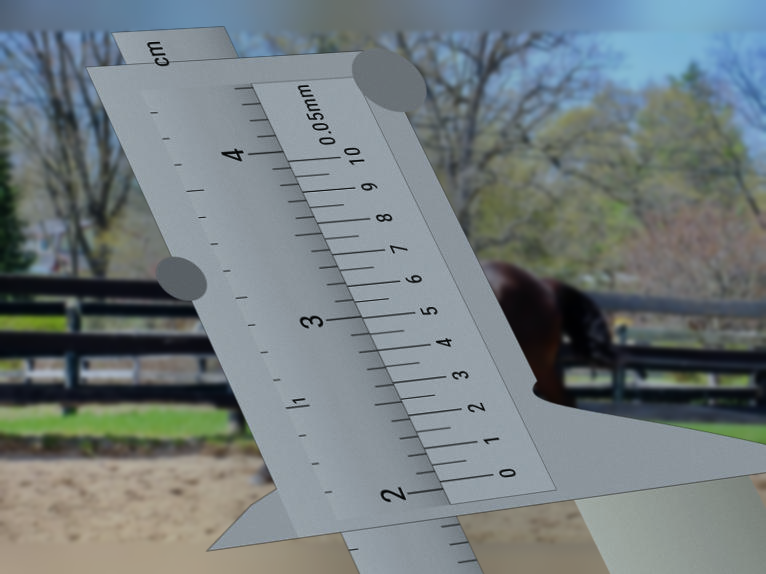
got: 20.4 mm
